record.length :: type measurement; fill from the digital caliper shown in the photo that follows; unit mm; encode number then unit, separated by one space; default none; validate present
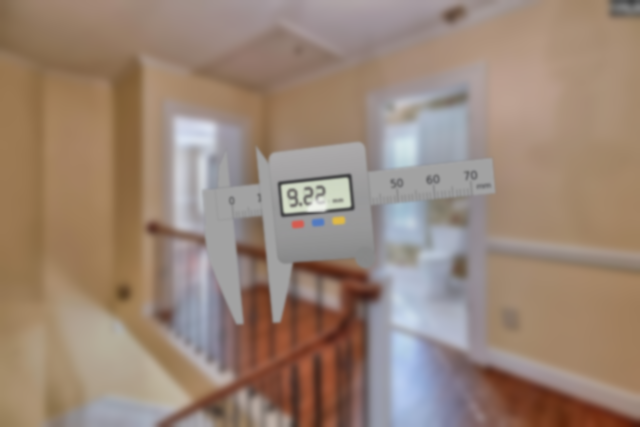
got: 9.22 mm
